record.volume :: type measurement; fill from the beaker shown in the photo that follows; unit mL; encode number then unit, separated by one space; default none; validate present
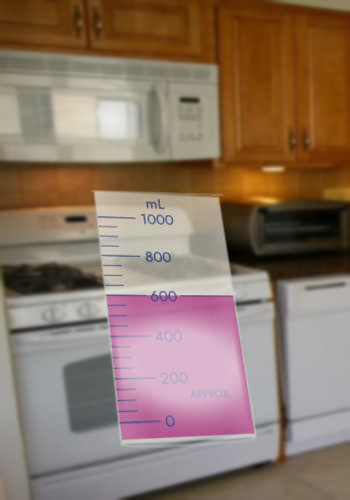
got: 600 mL
